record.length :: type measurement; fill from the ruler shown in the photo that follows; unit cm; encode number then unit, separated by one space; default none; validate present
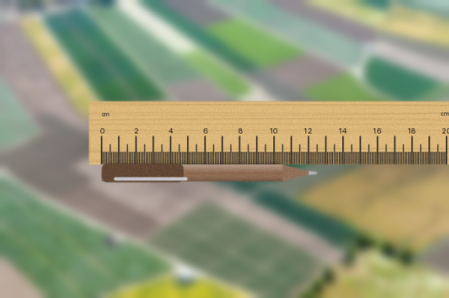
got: 12.5 cm
